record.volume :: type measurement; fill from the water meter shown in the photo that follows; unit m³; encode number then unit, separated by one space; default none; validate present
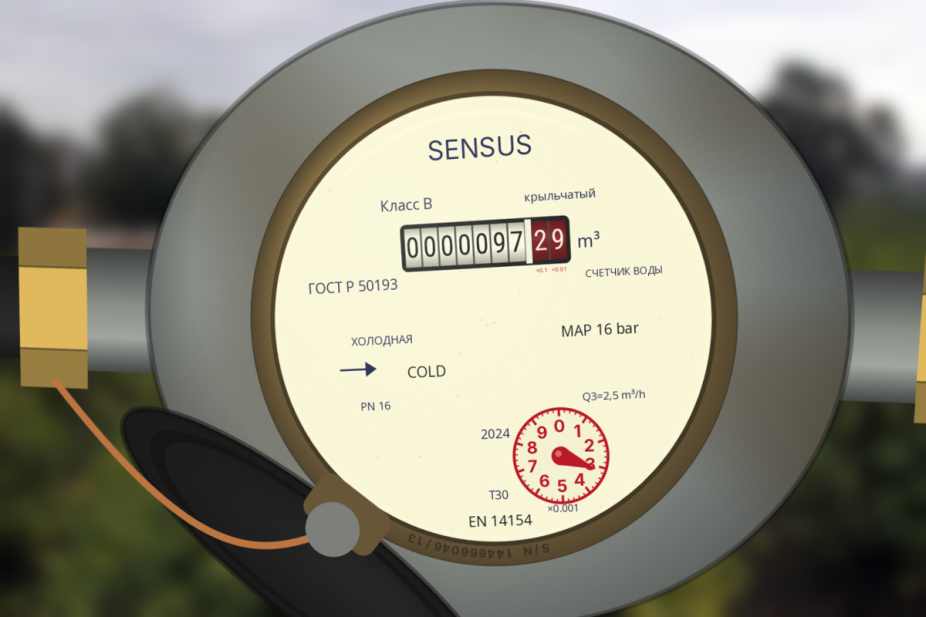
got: 97.293 m³
